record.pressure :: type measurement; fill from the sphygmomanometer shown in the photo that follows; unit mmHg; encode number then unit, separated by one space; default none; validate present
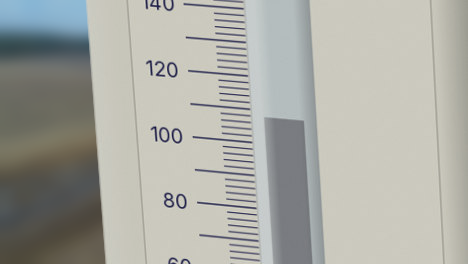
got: 108 mmHg
